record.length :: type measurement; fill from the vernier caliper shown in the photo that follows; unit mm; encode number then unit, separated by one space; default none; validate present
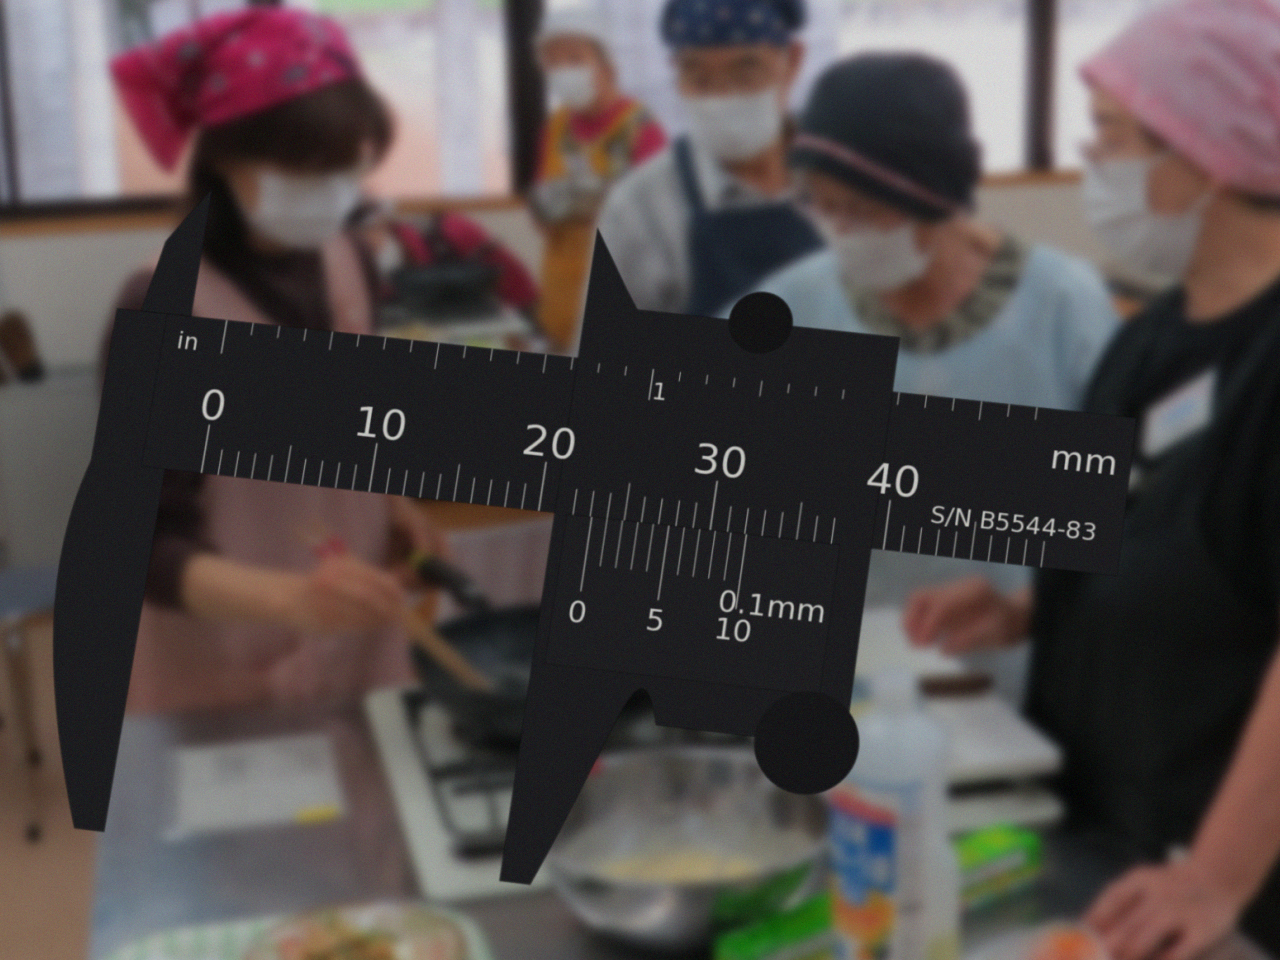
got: 23.1 mm
